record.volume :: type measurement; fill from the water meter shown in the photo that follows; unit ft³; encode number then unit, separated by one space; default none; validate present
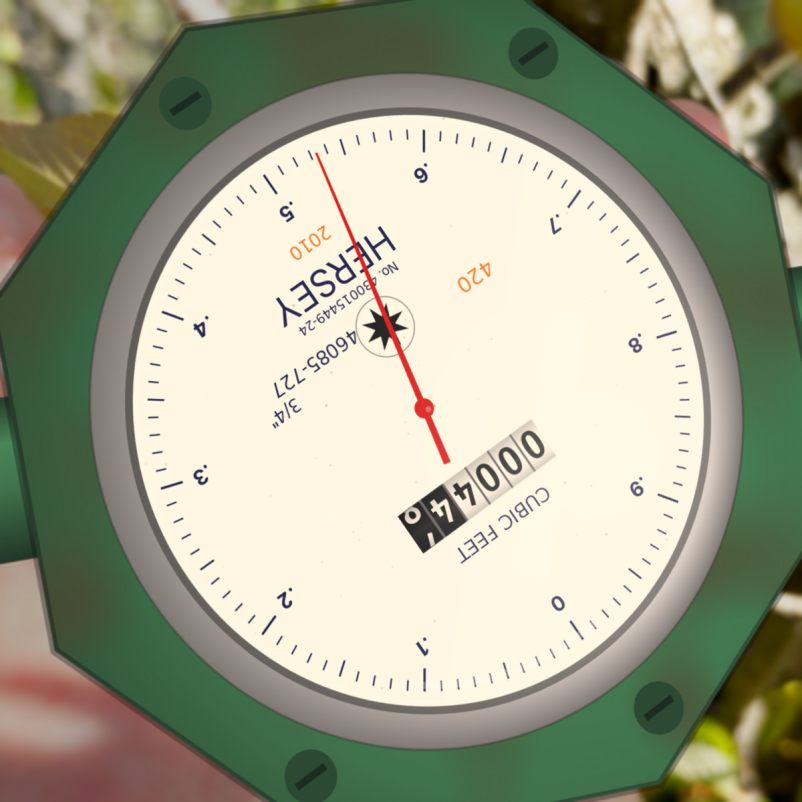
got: 447.53 ft³
